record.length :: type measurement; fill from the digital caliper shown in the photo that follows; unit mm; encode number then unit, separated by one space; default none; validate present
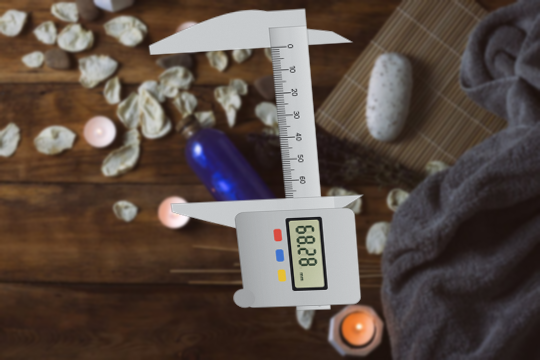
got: 68.28 mm
